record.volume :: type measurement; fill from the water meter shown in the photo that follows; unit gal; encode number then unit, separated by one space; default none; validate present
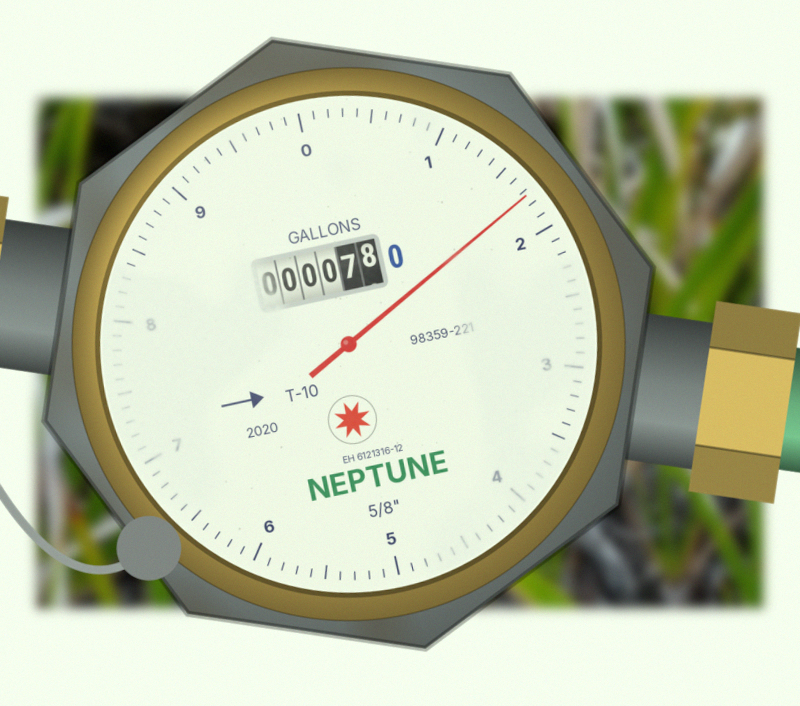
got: 781.7 gal
